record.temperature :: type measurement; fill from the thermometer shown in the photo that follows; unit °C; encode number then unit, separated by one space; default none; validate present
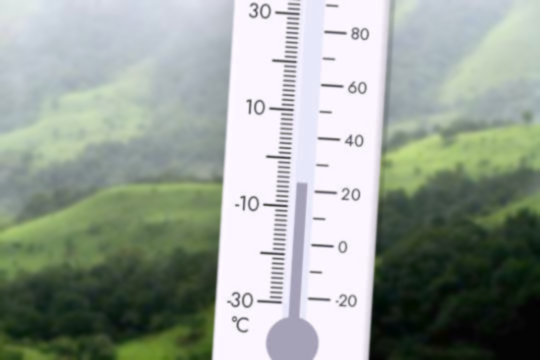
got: -5 °C
